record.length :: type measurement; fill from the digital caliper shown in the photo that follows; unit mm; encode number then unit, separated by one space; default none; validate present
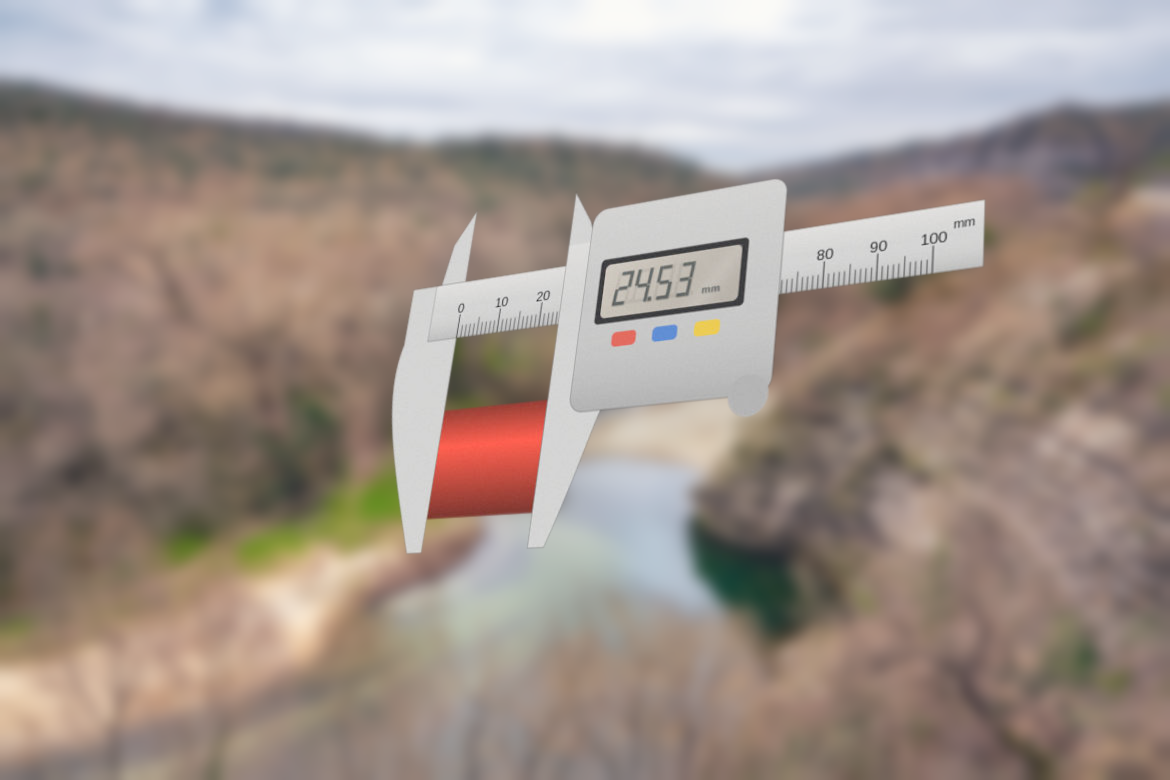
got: 24.53 mm
